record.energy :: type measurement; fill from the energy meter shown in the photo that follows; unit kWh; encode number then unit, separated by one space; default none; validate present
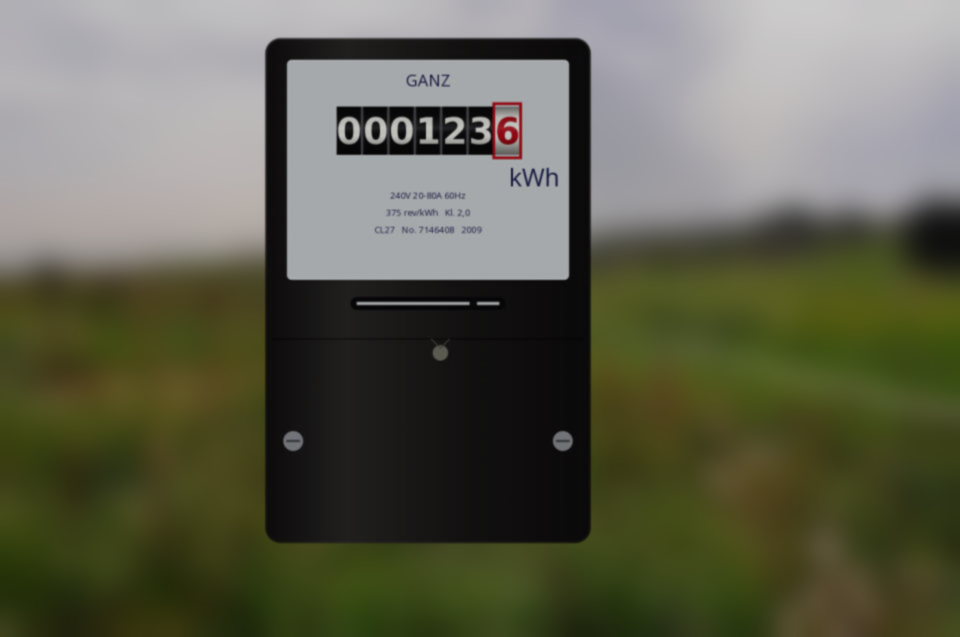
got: 123.6 kWh
